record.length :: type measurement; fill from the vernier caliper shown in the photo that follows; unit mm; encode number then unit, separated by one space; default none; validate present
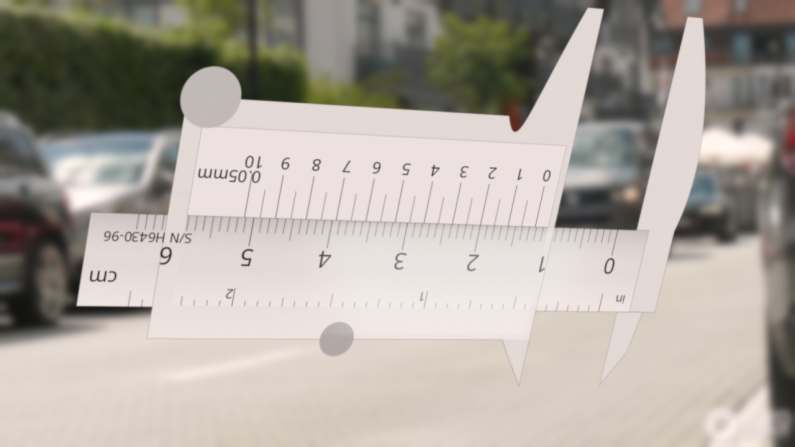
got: 12.2 mm
